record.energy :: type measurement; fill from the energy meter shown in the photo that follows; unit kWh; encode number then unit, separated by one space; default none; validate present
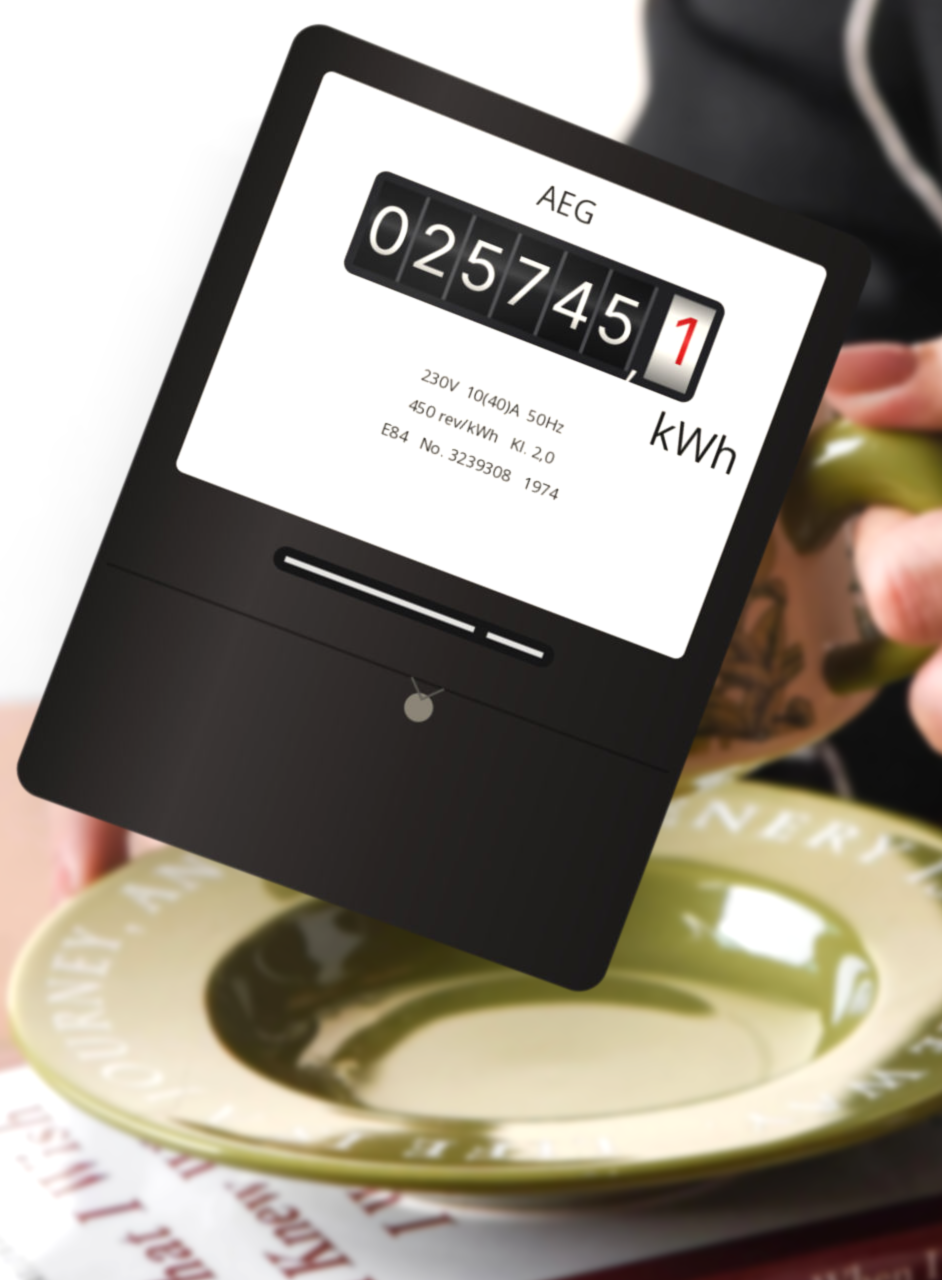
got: 25745.1 kWh
